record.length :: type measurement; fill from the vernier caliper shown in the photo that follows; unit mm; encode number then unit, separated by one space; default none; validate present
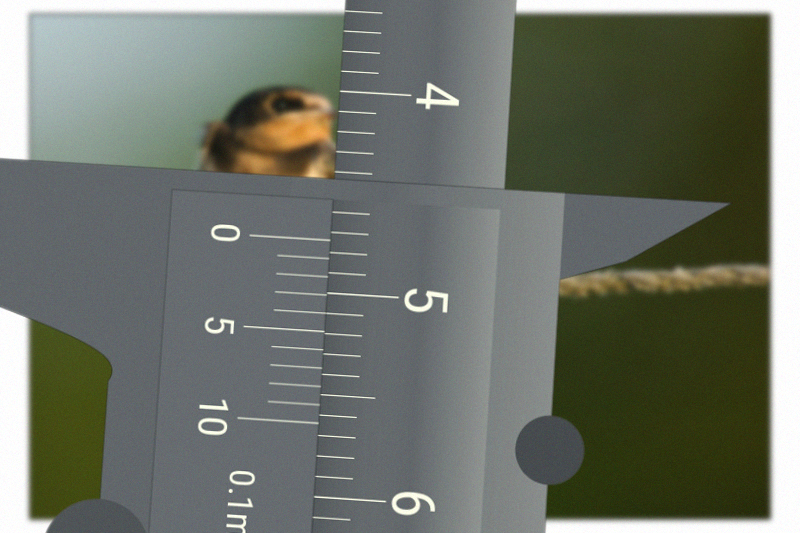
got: 47.4 mm
